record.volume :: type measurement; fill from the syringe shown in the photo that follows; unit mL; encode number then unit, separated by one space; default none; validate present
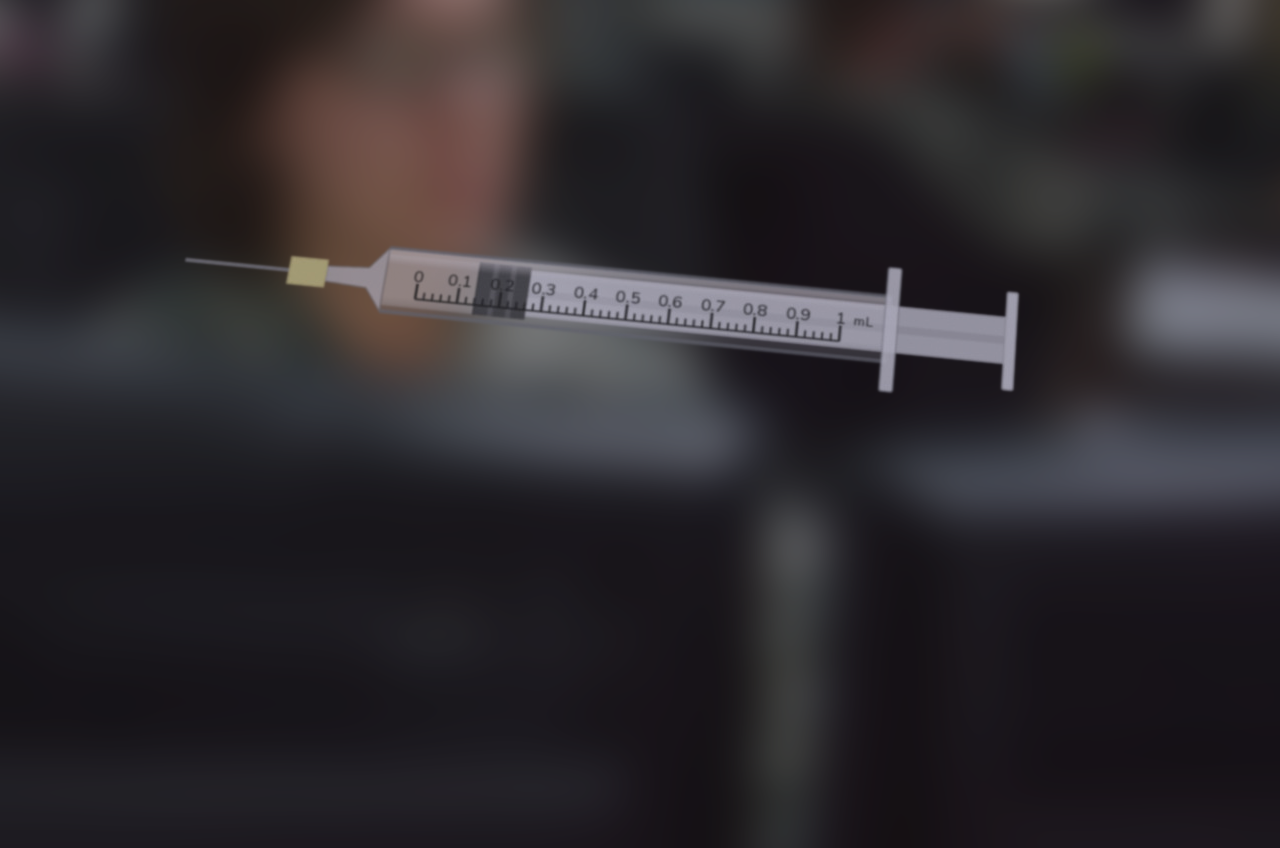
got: 0.14 mL
